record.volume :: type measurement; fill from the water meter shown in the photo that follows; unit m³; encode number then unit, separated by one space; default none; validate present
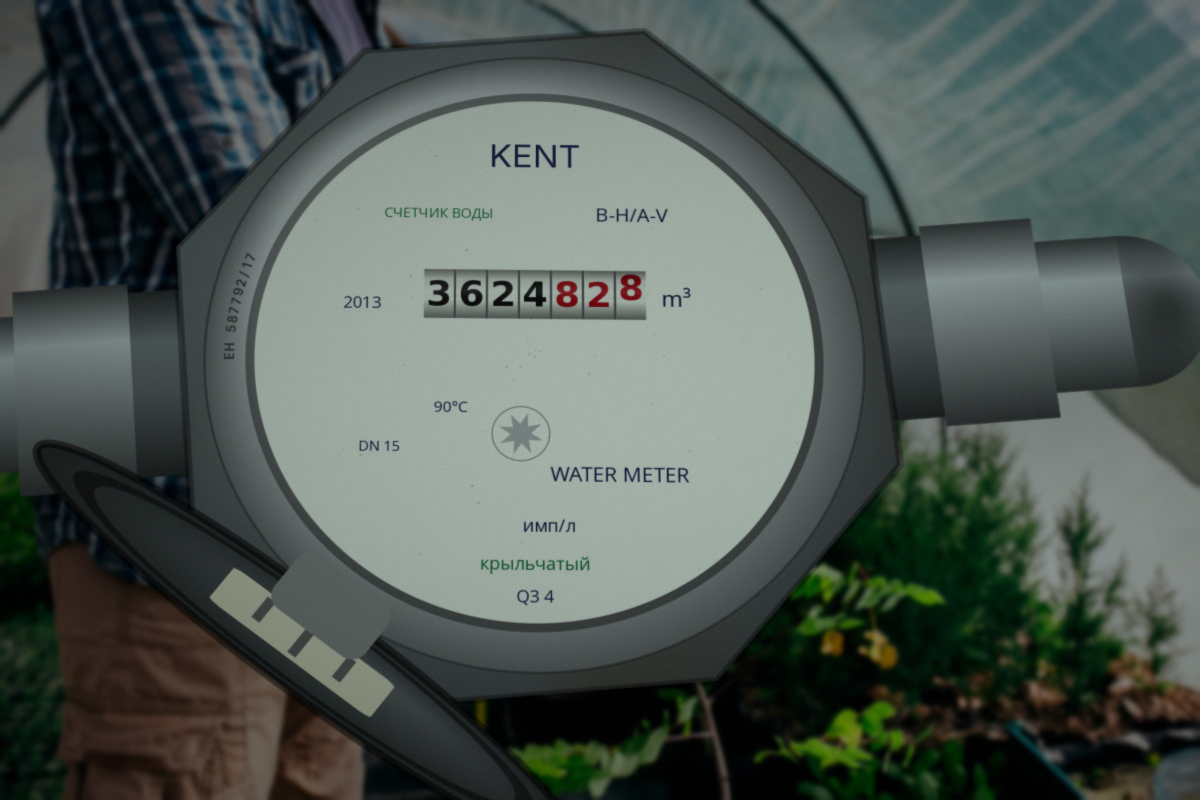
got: 3624.828 m³
